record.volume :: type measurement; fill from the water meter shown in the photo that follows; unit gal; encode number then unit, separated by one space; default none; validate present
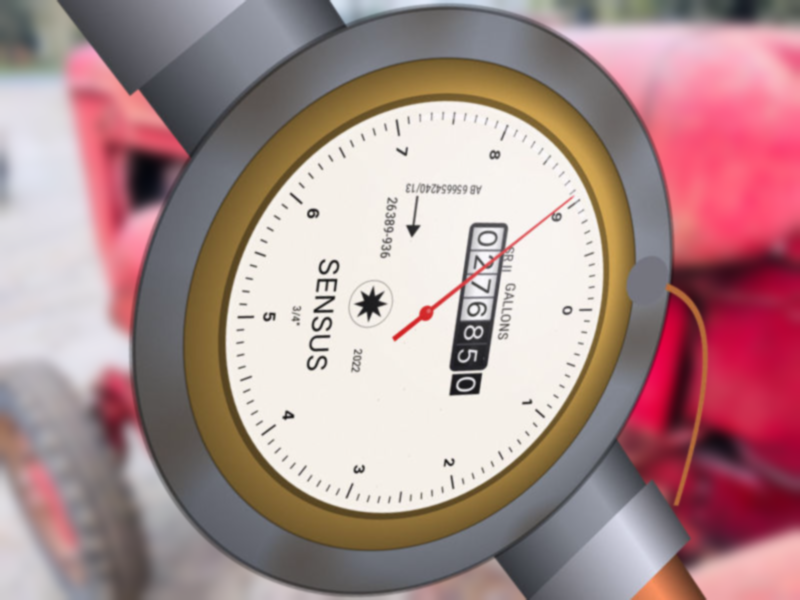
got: 276848.9 gal
